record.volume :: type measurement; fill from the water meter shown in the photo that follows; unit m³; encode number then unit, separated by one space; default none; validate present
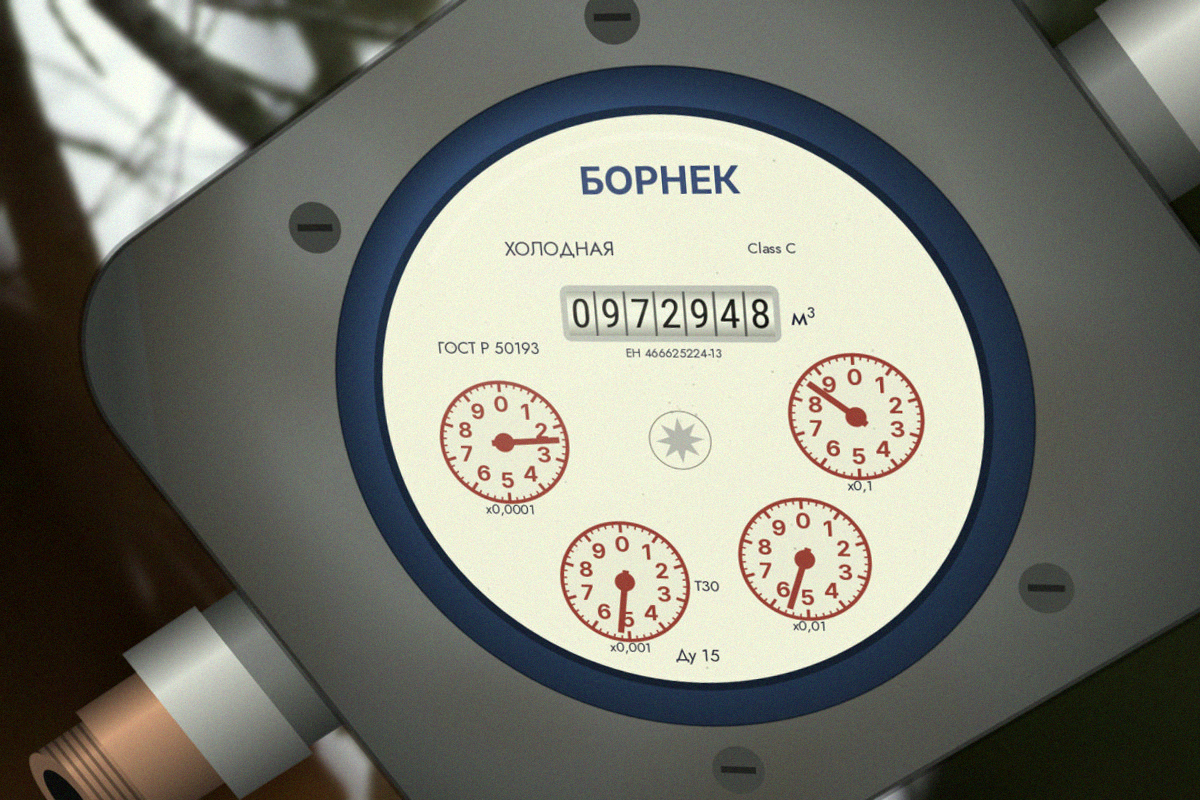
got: 972948.8552 m³
